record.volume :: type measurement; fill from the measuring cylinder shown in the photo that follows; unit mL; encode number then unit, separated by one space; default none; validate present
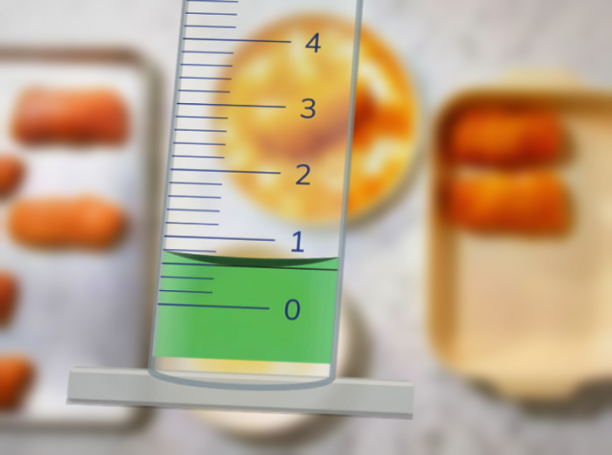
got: 0.6 mL
